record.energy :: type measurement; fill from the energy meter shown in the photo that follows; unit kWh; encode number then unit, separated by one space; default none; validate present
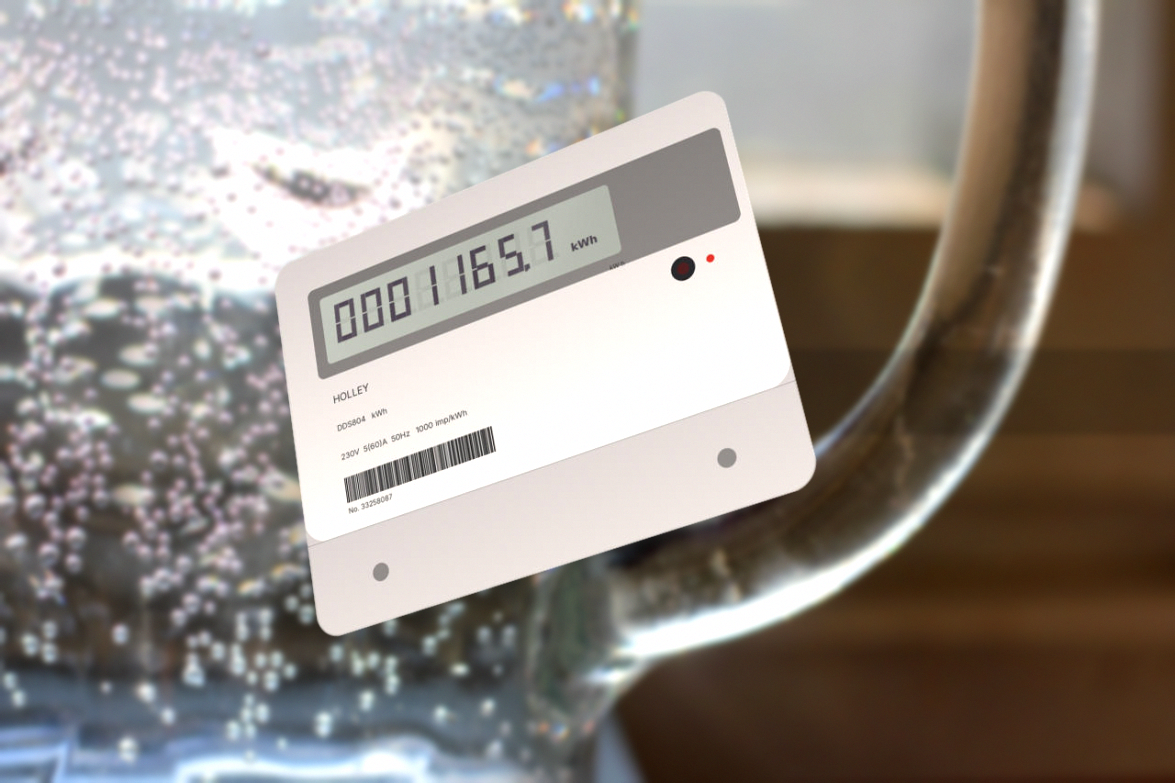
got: 1165.7 kWh
